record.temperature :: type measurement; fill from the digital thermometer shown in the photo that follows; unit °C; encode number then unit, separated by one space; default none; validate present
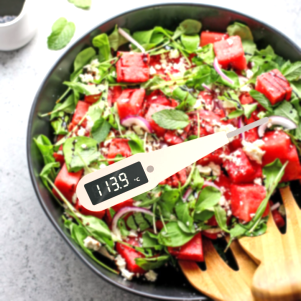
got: 113.9 °C
